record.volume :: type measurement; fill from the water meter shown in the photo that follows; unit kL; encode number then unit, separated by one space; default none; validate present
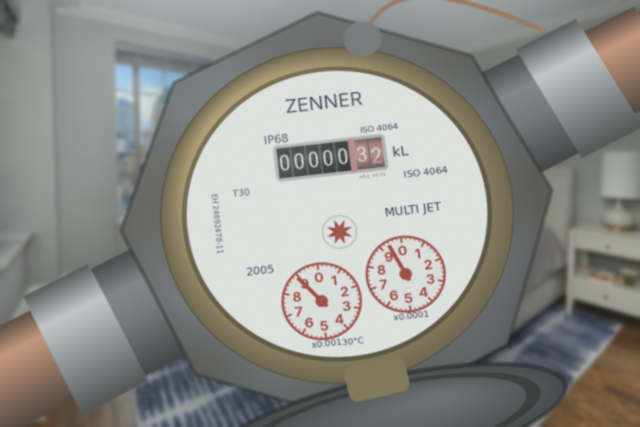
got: 0.3189 kL
